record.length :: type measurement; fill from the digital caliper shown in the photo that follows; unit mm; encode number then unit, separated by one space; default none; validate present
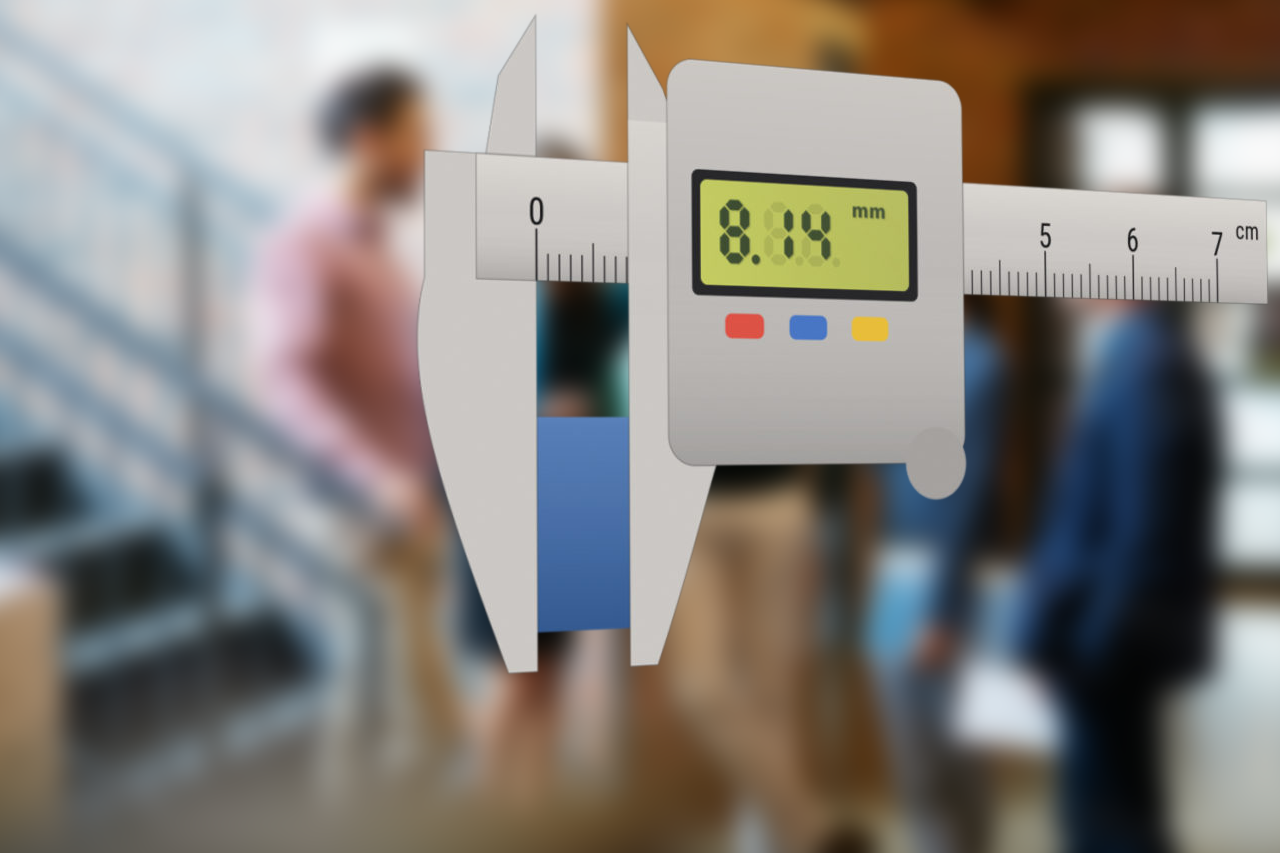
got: 8.14 mm
